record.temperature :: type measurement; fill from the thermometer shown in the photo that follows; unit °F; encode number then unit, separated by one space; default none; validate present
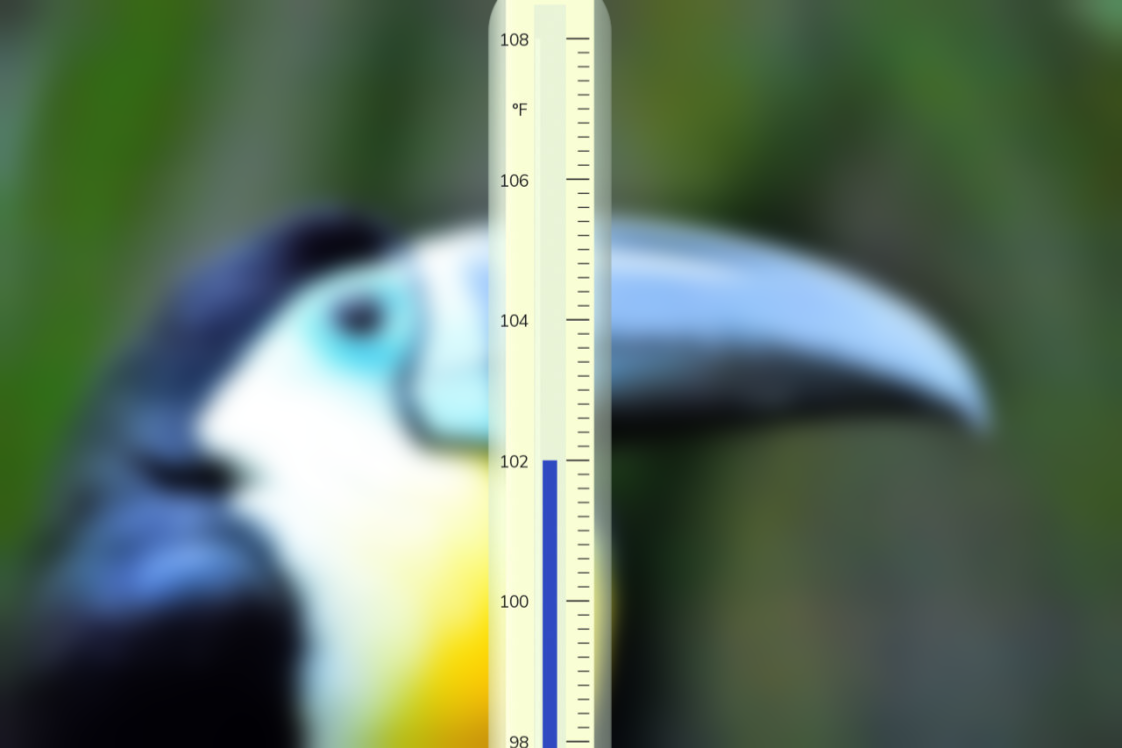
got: 102 °F
